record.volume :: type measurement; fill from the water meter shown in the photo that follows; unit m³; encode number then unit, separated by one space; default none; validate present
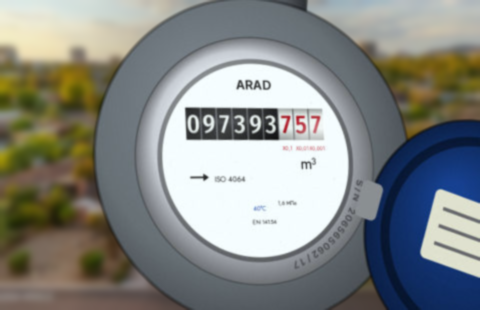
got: 97393.757 m³
